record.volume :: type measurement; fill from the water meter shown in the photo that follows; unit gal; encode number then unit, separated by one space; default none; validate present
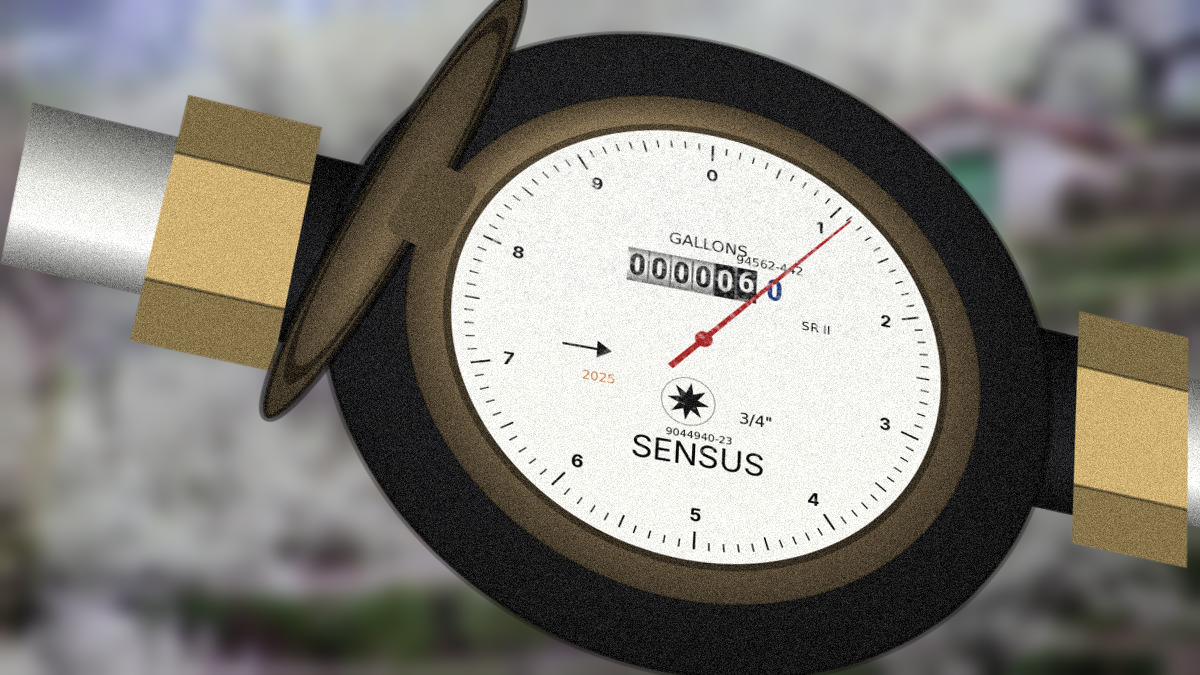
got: 61.1 gal
